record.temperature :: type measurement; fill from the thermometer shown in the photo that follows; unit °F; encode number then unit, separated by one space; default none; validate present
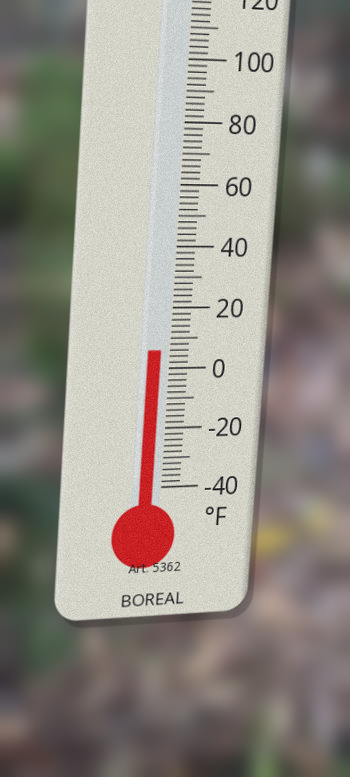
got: 6 °F
